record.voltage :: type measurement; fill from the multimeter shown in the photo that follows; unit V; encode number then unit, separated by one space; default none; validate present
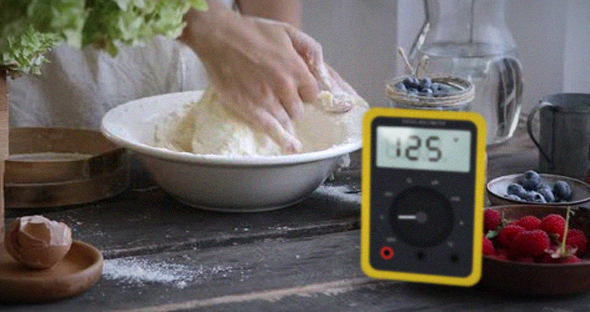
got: 125 V
